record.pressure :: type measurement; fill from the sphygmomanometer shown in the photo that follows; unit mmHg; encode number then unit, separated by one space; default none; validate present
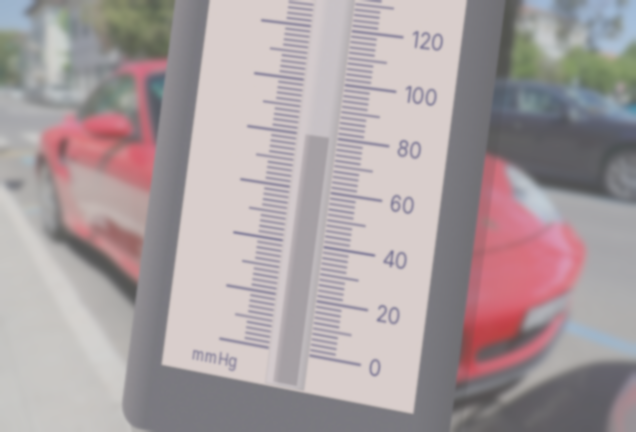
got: 80 mmHg
